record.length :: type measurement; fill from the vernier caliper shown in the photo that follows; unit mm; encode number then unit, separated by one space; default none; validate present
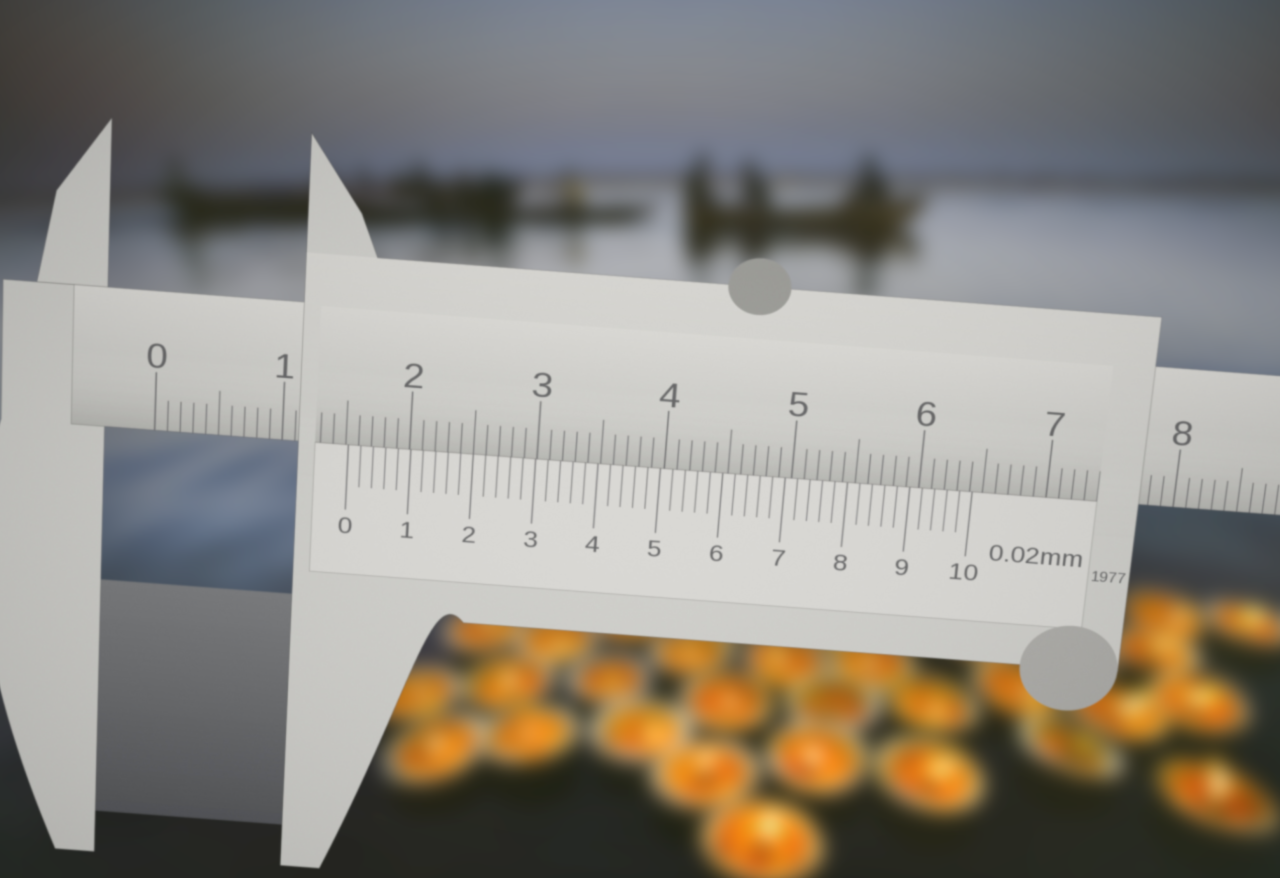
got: 15.2 mm
